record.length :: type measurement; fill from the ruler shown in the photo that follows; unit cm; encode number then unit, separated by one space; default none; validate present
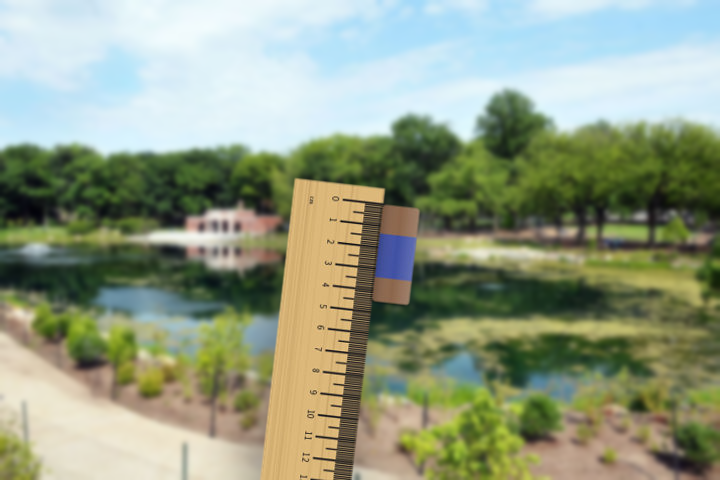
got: 4.5 cm
